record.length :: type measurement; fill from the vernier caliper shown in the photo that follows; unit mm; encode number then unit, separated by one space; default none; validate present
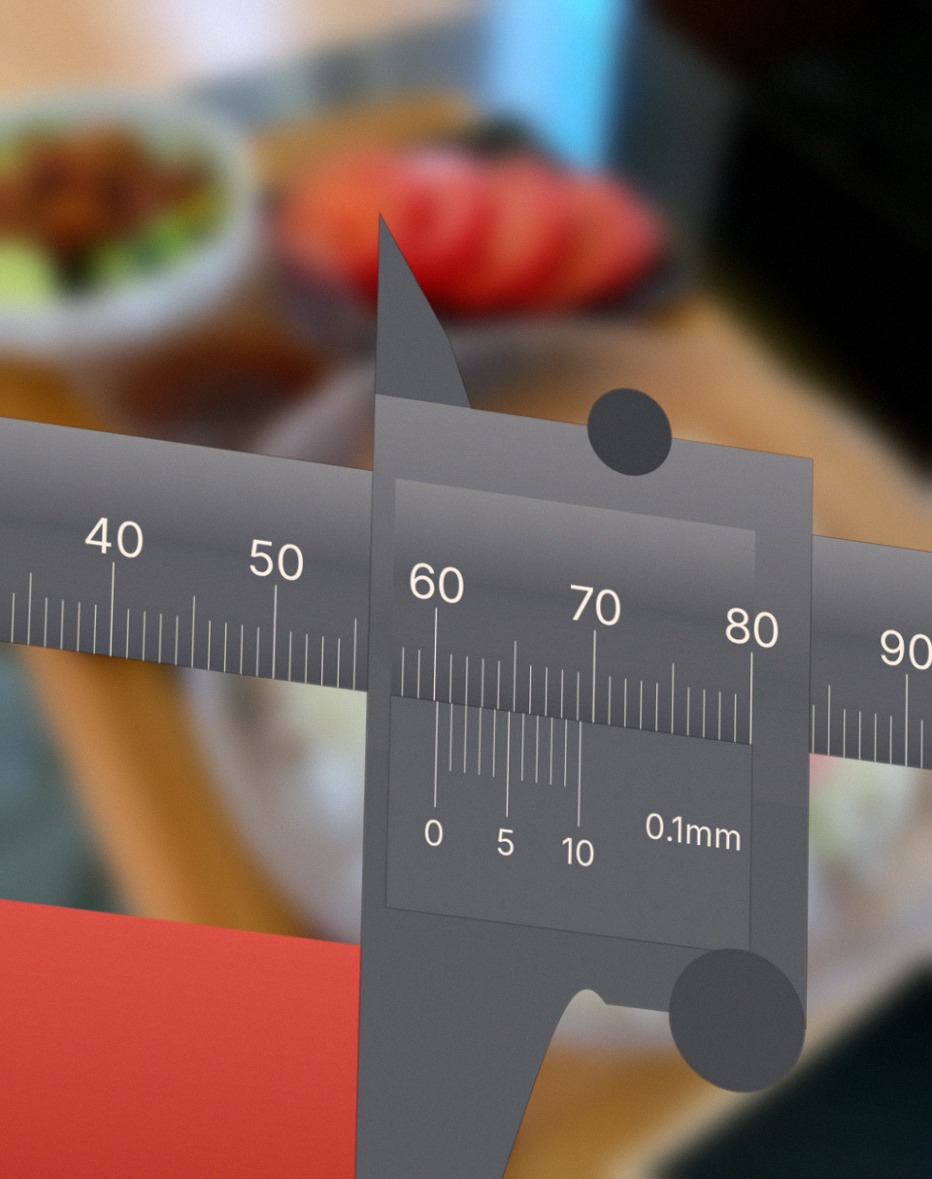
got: 60.2 mm
